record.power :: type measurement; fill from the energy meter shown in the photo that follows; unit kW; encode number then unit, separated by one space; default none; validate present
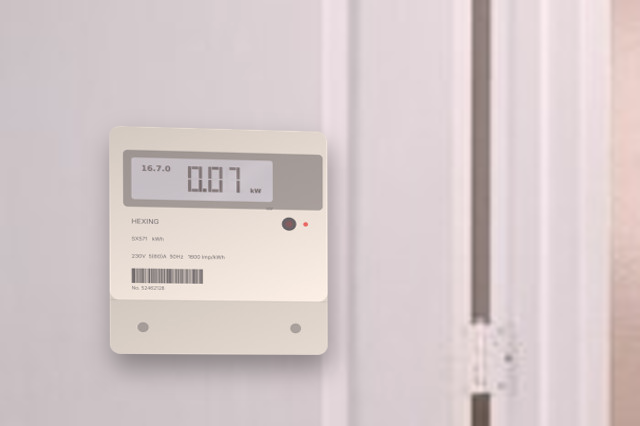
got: 0.07 kW
